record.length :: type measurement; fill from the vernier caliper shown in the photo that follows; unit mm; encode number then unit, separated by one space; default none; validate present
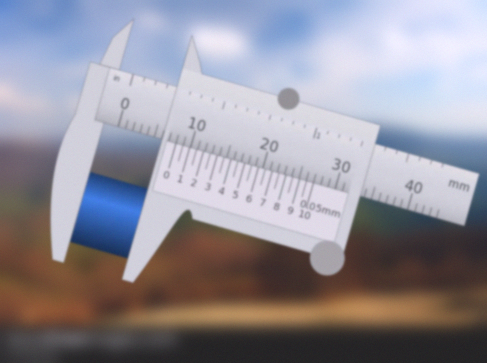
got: 8.0 mm
